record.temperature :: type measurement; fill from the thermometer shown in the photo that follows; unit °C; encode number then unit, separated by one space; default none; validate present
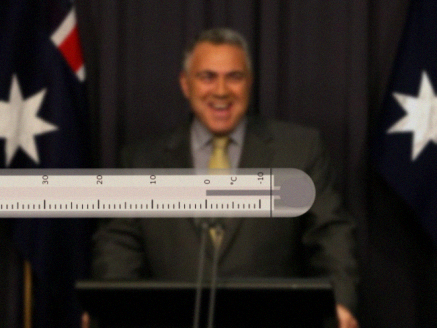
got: 0 °C
